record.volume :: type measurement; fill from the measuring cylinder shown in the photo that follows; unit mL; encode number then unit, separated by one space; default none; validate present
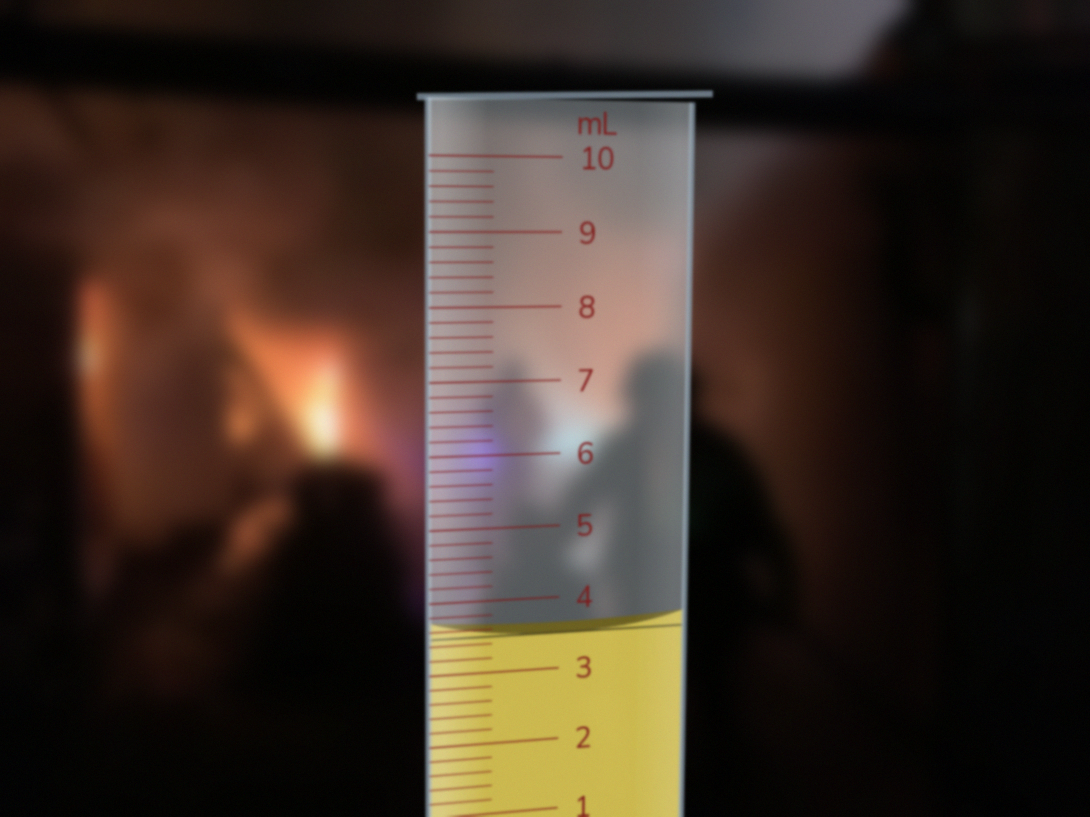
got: 3.5 mL
